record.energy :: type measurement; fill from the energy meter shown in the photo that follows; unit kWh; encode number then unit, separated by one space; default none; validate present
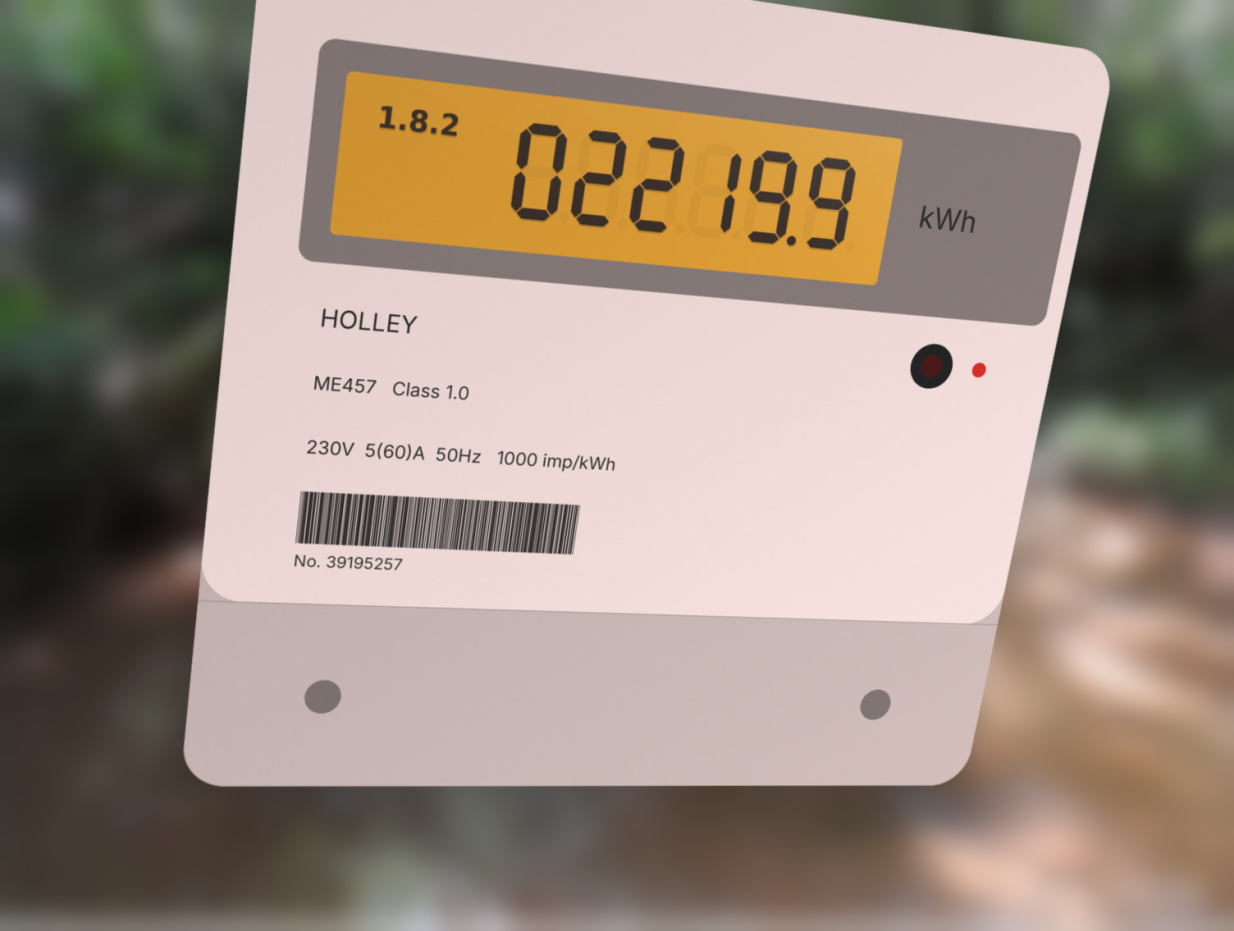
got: 2219.9 kWh
